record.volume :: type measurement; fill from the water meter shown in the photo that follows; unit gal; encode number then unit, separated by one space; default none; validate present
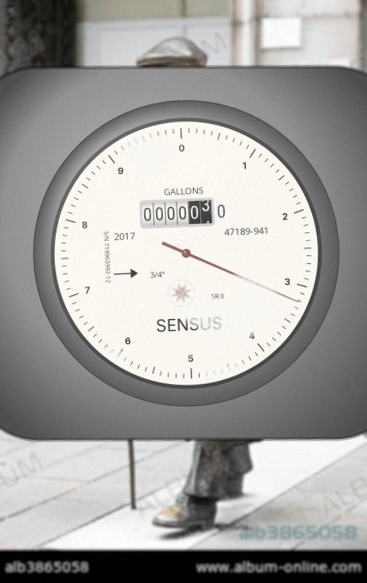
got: 33.2 gal
